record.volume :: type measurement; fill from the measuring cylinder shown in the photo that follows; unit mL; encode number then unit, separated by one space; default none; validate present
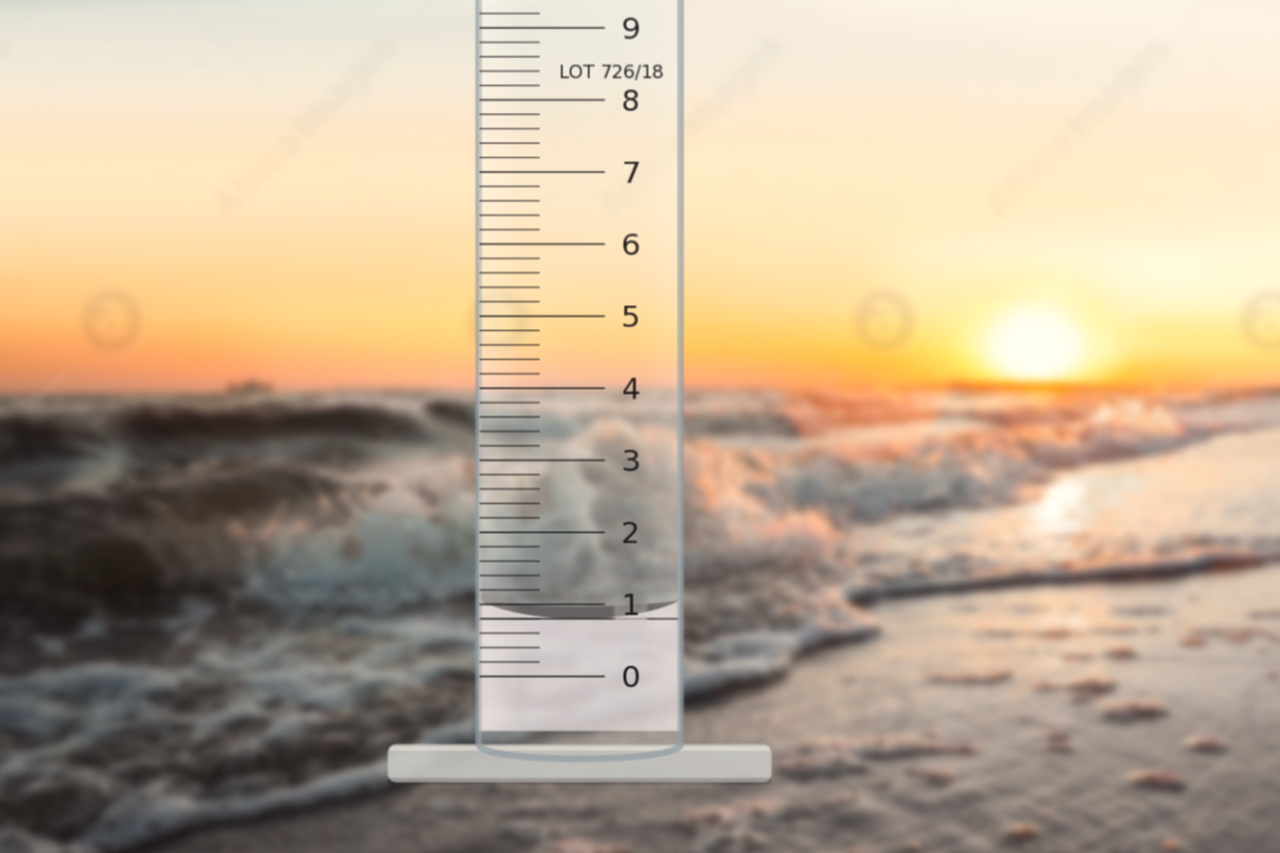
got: 0.8 mL
